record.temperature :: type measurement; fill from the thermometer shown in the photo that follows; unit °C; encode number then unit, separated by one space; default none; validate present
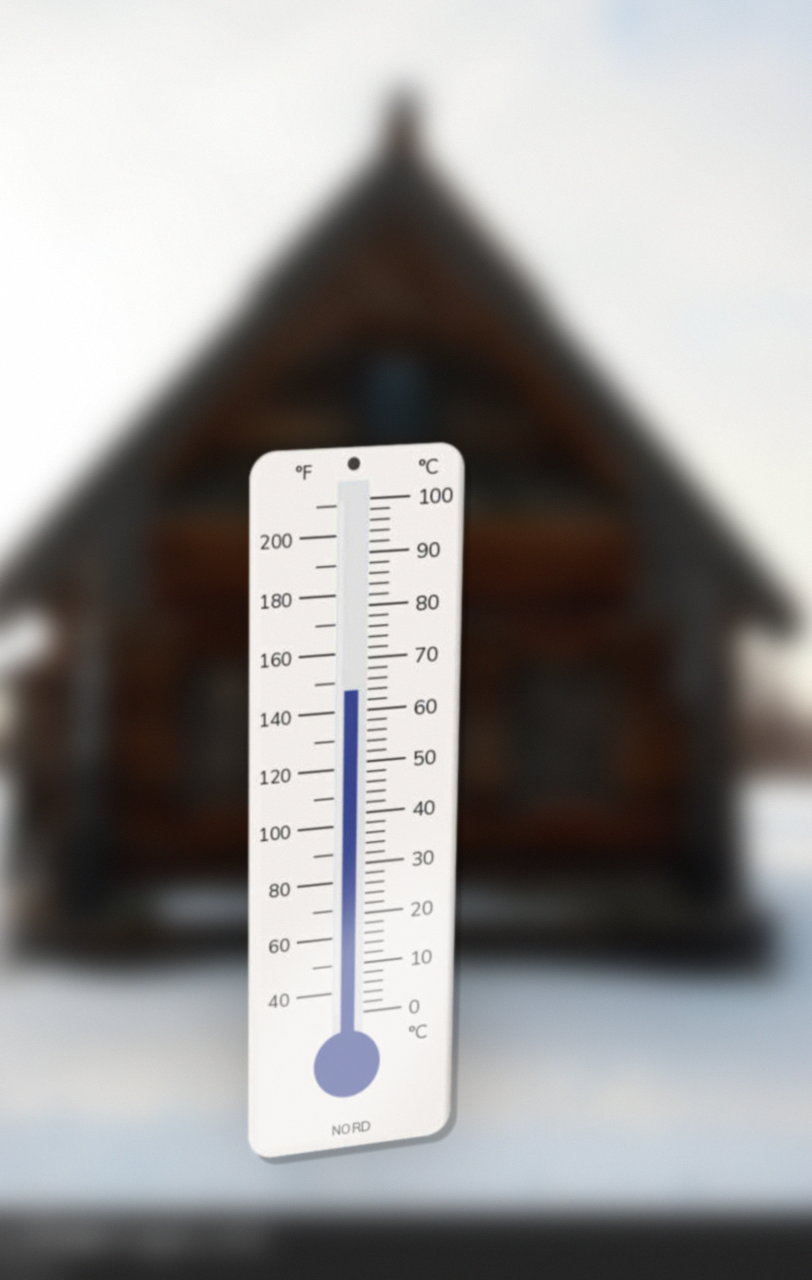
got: 64 °C
